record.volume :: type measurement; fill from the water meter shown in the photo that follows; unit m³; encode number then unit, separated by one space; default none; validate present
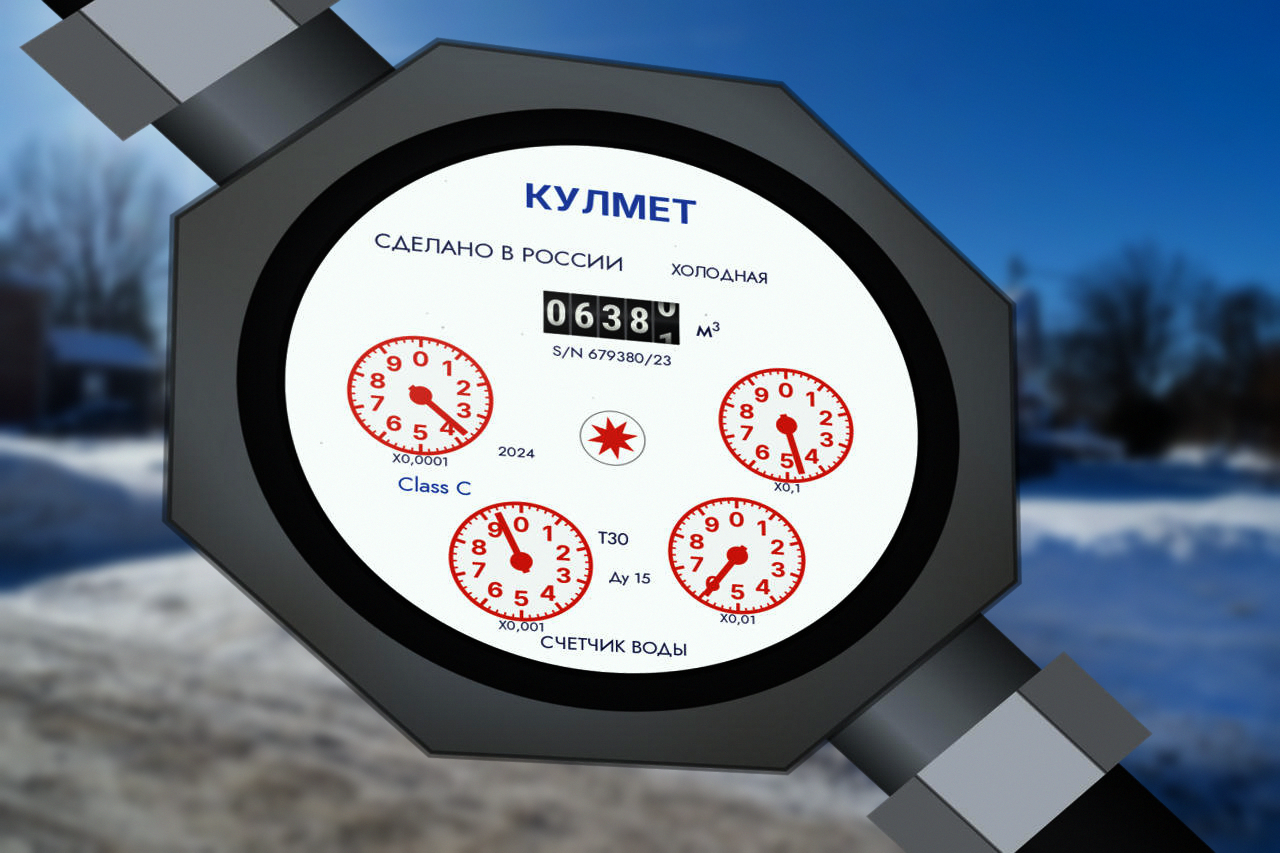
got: 6380.4593 m³
